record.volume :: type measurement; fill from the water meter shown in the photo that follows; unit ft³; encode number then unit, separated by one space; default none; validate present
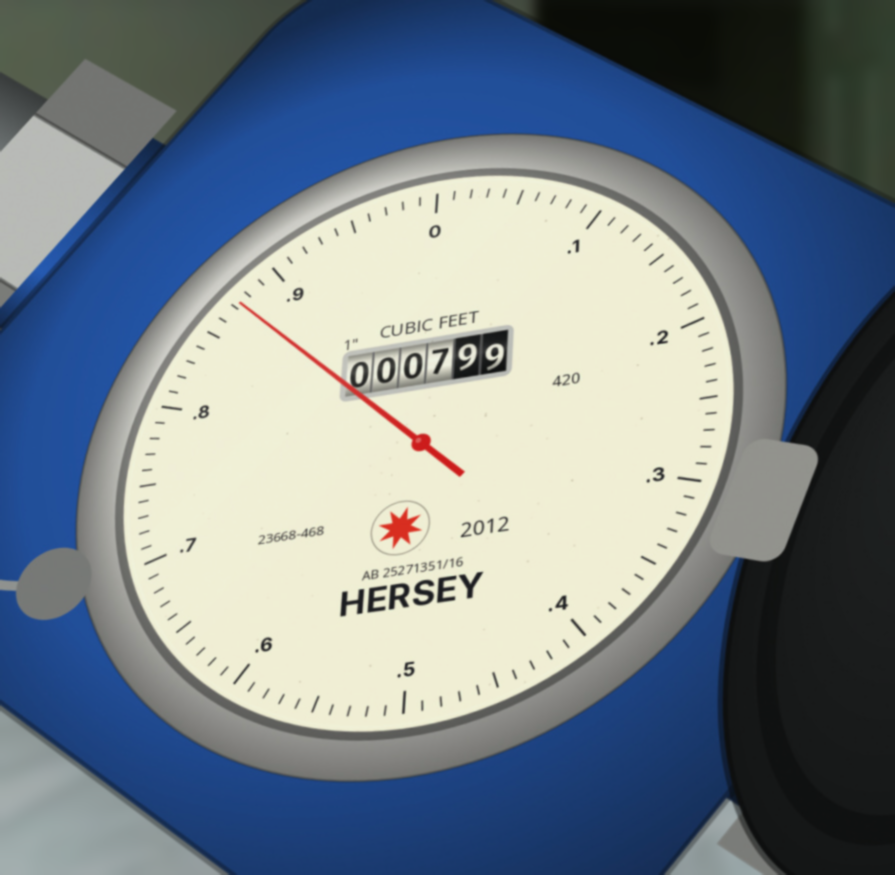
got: 798.87 ft³
